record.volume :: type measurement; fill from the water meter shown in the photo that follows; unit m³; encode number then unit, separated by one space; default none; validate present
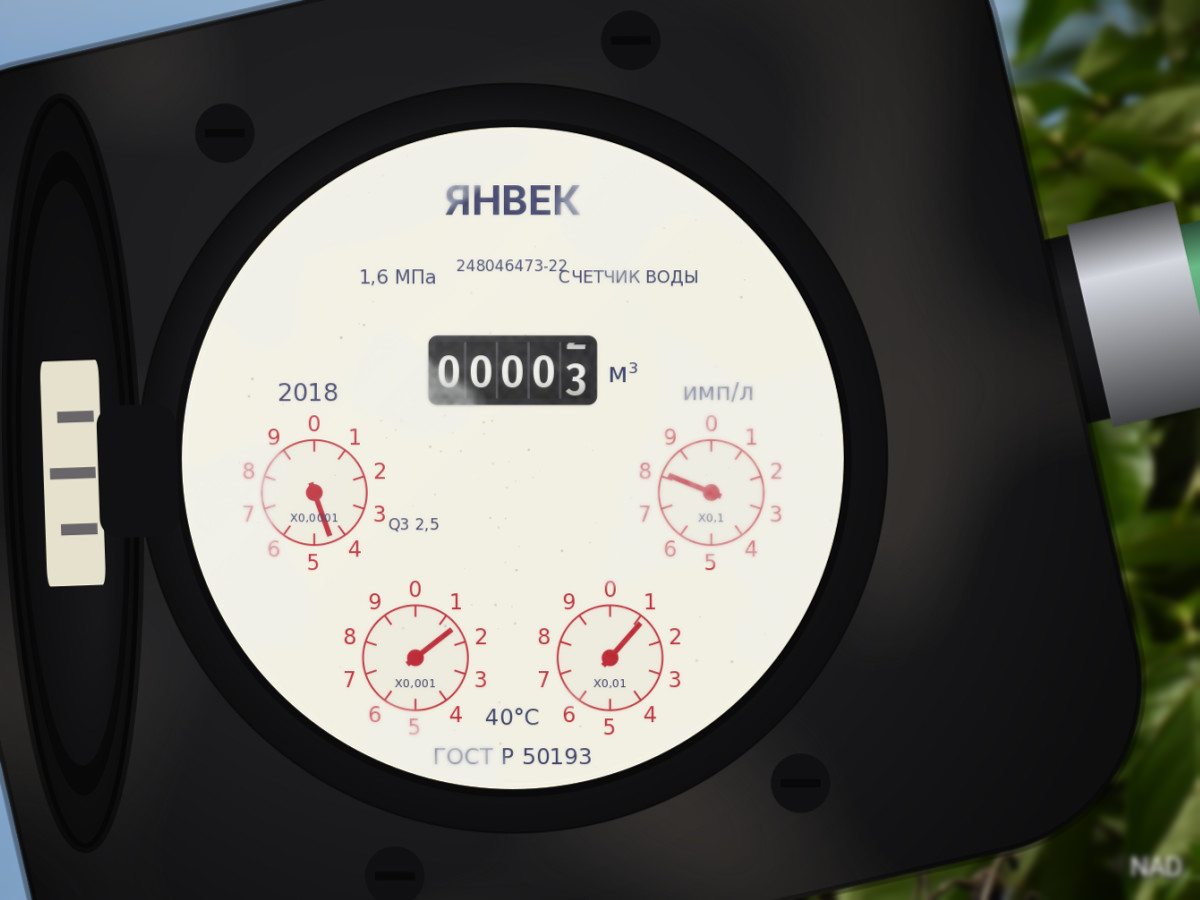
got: 2.8114 m³
